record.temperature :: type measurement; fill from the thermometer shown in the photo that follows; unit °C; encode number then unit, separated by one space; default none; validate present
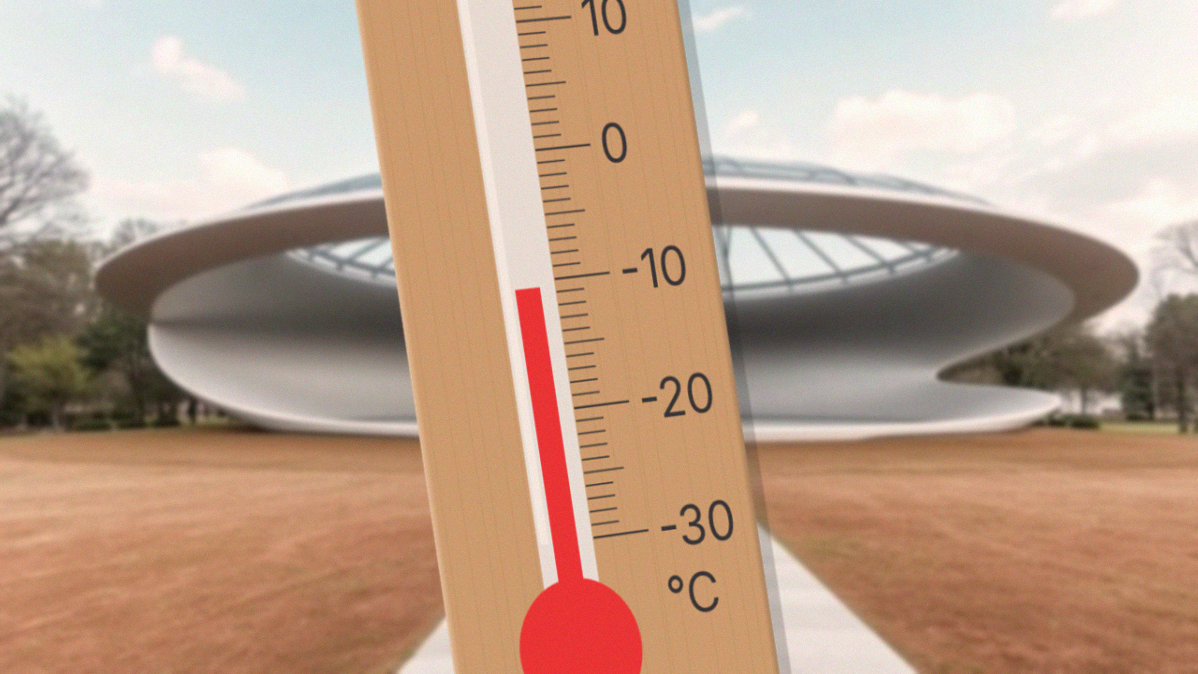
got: -10.5 °C
